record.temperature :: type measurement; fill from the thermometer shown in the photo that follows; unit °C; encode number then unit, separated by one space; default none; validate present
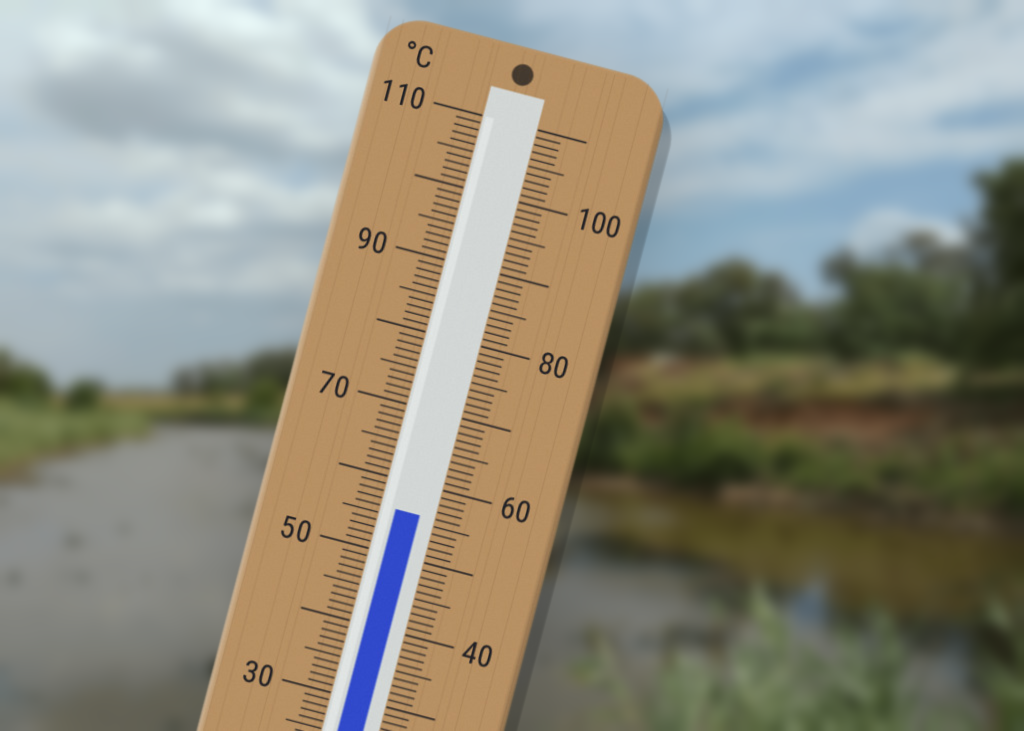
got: 56 °C
